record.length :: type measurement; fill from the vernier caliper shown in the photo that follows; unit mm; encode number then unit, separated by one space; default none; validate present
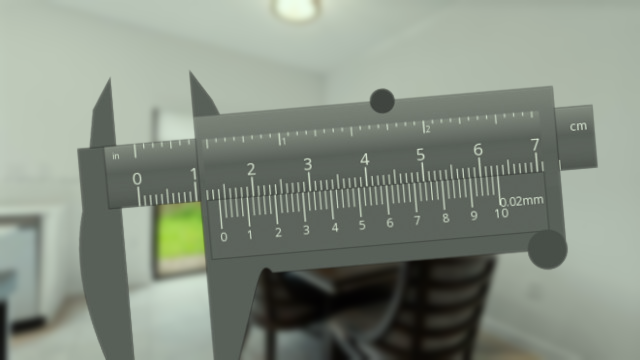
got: 14.0 mm
